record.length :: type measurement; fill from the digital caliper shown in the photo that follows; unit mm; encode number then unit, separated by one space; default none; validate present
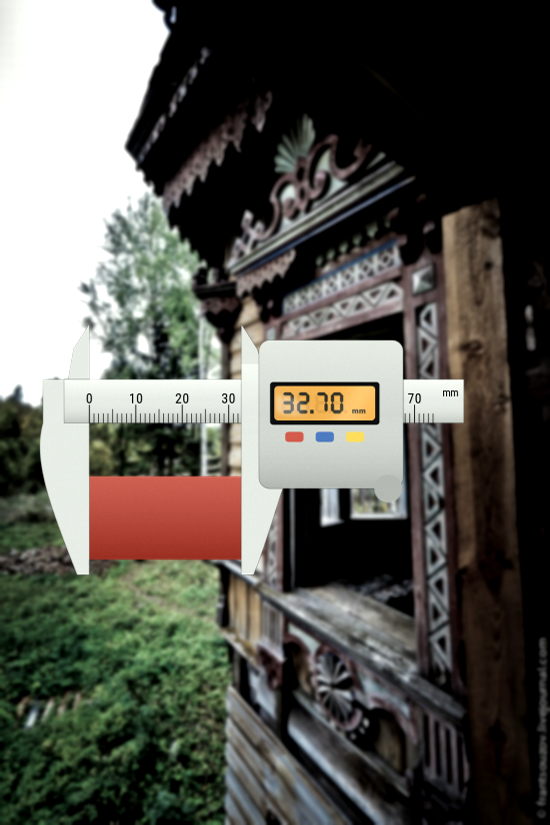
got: 32.70 mm
